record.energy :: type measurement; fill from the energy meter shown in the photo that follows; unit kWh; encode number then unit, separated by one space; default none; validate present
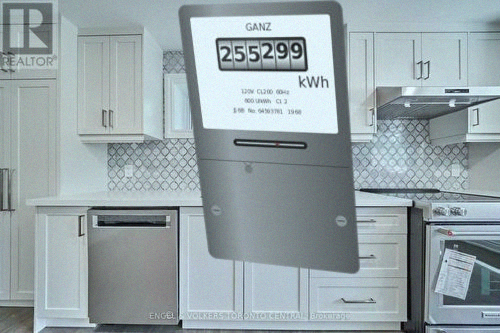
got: 255299 kWh
